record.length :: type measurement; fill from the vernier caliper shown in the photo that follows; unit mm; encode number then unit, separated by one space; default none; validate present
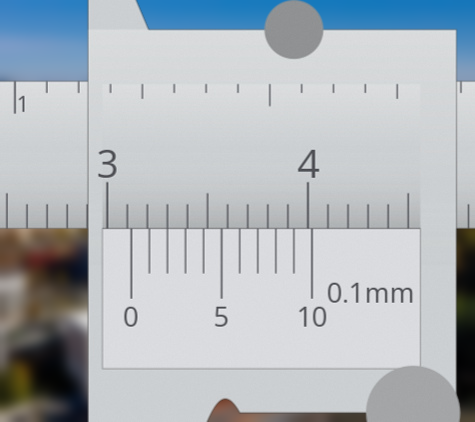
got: 31.2 mm
